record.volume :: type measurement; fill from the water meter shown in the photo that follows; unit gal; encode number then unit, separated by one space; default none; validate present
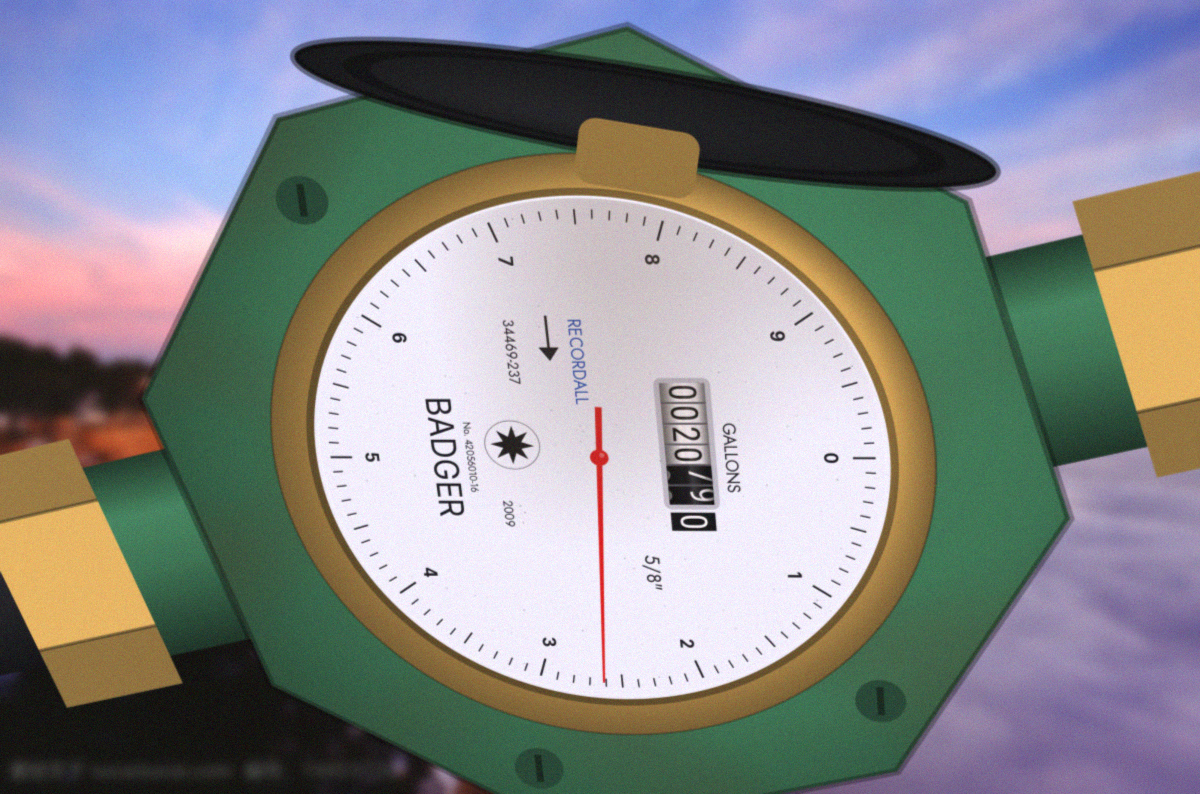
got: 20792.6 gal
